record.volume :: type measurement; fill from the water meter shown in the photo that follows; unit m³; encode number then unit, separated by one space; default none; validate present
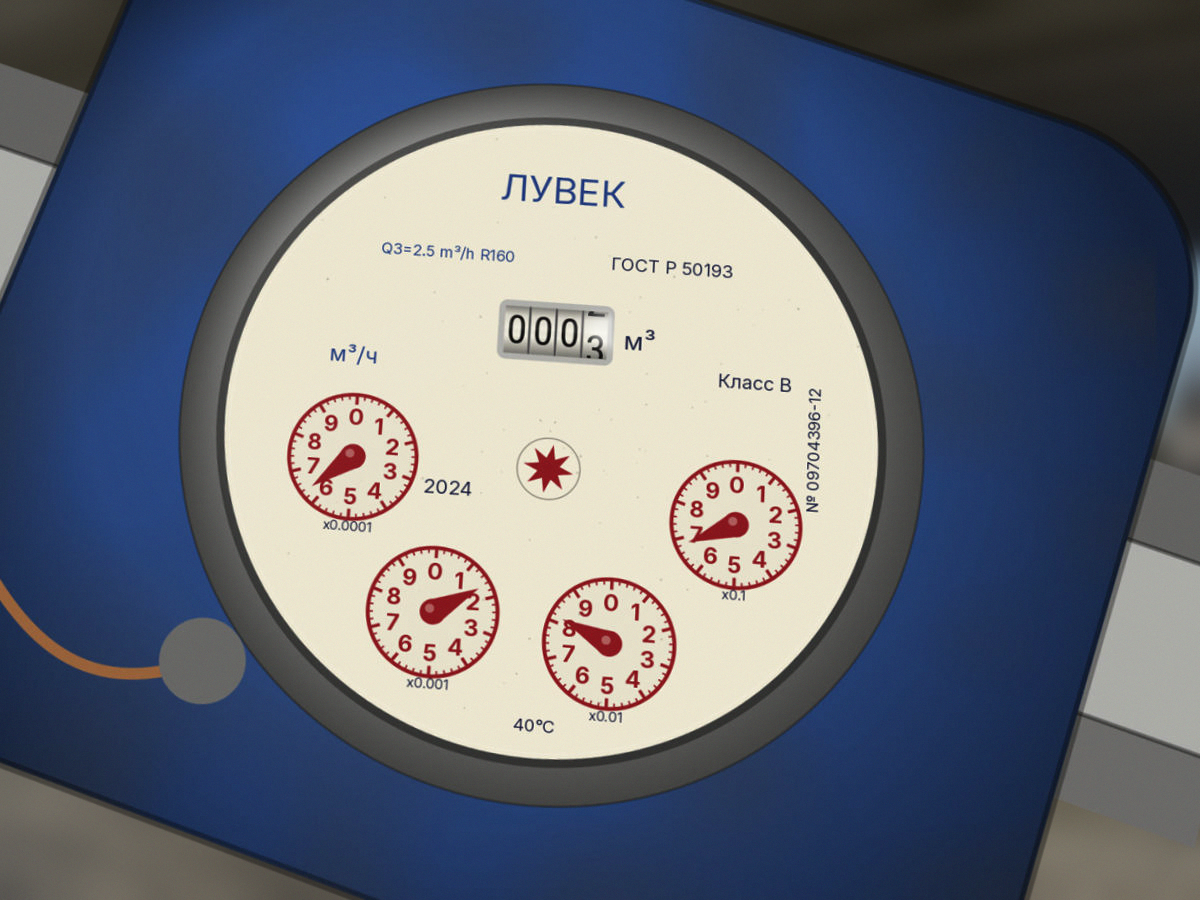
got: 2.6816 m³
